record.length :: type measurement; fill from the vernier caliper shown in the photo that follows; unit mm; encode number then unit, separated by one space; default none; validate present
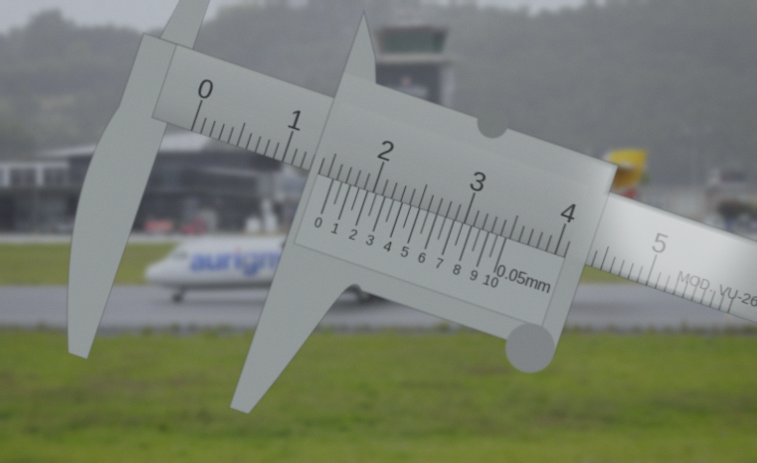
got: 15.6 mm
